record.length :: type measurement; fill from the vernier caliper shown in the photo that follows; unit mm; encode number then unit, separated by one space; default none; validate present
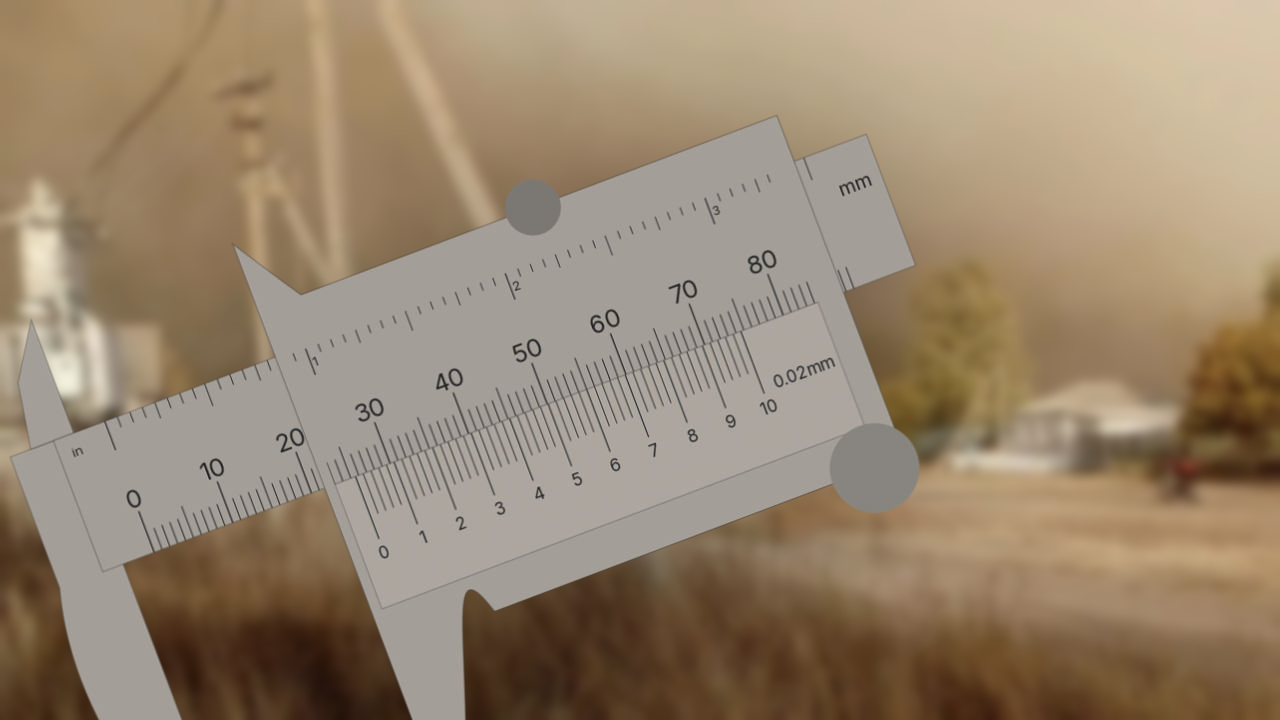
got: 25.6 mm
